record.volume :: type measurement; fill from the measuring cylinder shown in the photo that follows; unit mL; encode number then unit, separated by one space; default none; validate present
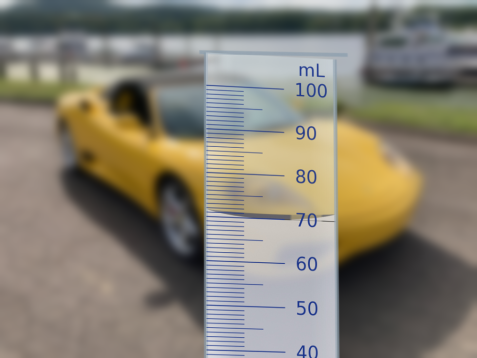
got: 70 mL
